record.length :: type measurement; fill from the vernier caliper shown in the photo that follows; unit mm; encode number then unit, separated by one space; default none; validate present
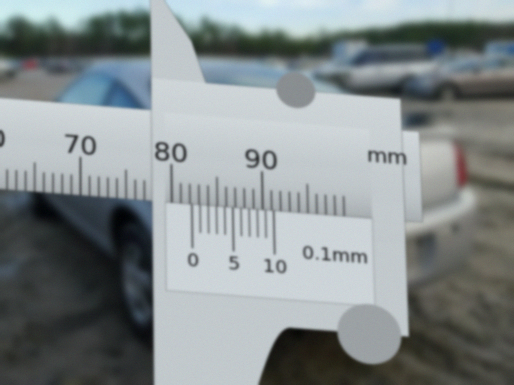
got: 82.2 mm
